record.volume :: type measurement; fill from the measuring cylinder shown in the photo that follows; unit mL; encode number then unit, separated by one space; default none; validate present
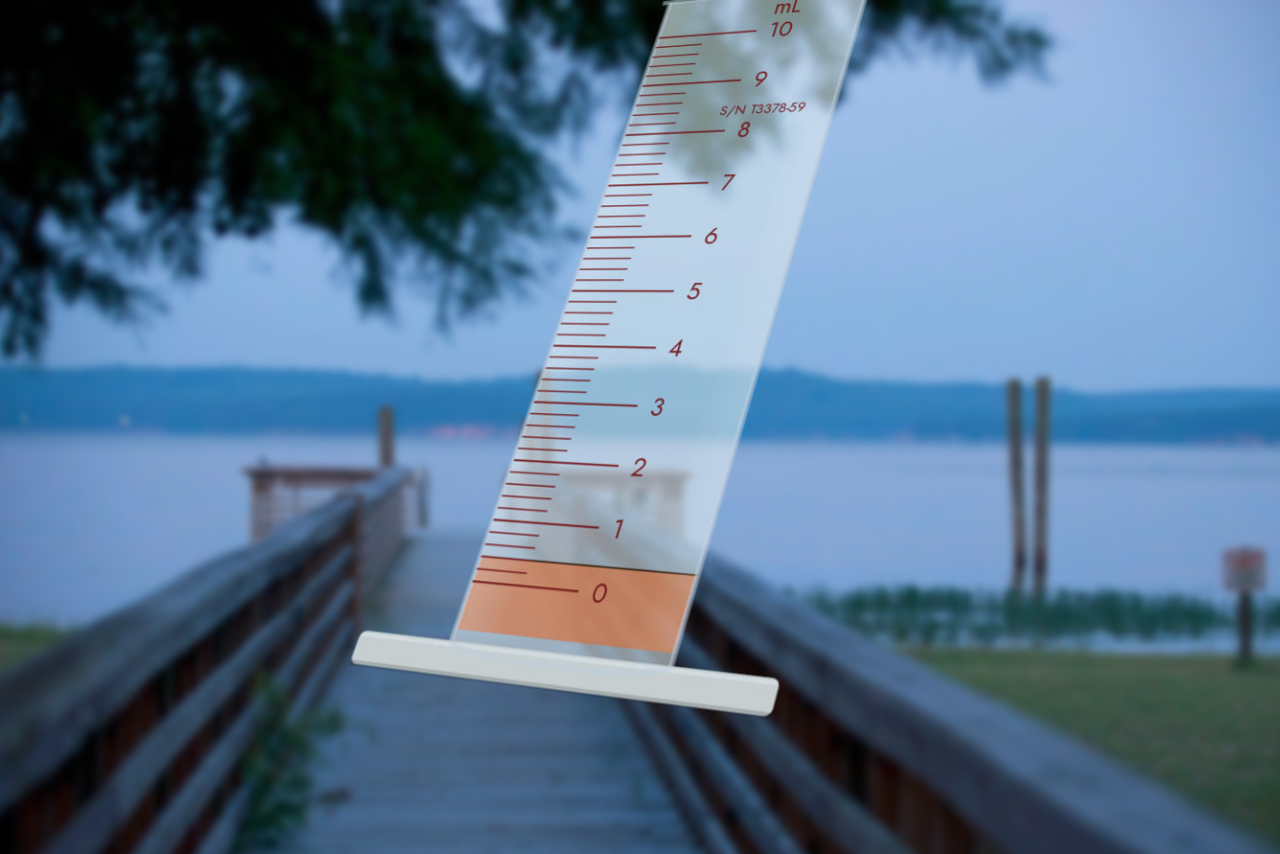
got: 0.4 mL
